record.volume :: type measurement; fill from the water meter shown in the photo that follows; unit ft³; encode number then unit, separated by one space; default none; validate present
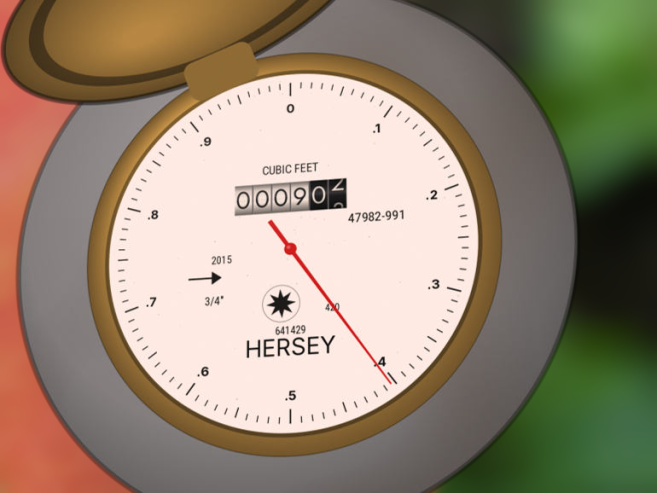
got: 902.40 ft³
